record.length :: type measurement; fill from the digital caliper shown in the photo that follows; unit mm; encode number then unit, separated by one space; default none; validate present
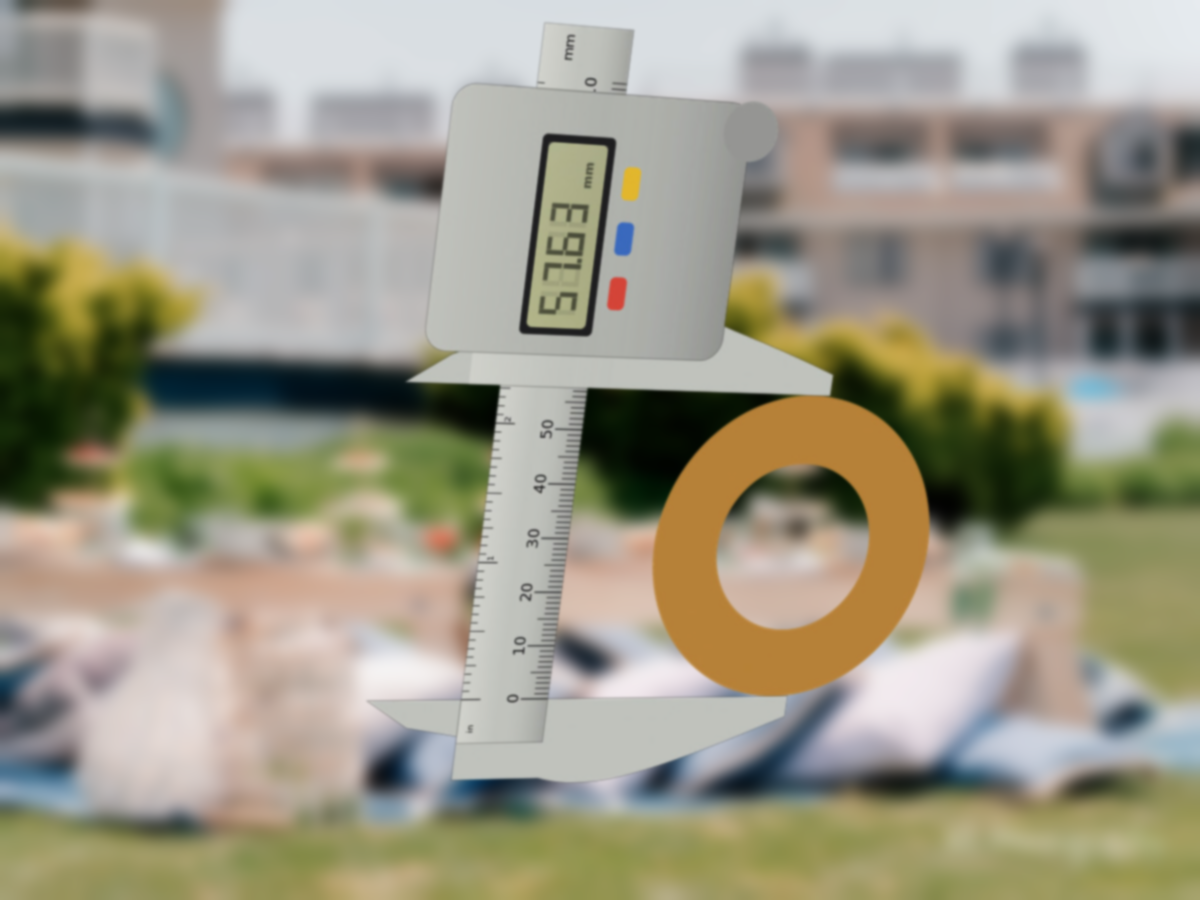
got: 57.63 mm
